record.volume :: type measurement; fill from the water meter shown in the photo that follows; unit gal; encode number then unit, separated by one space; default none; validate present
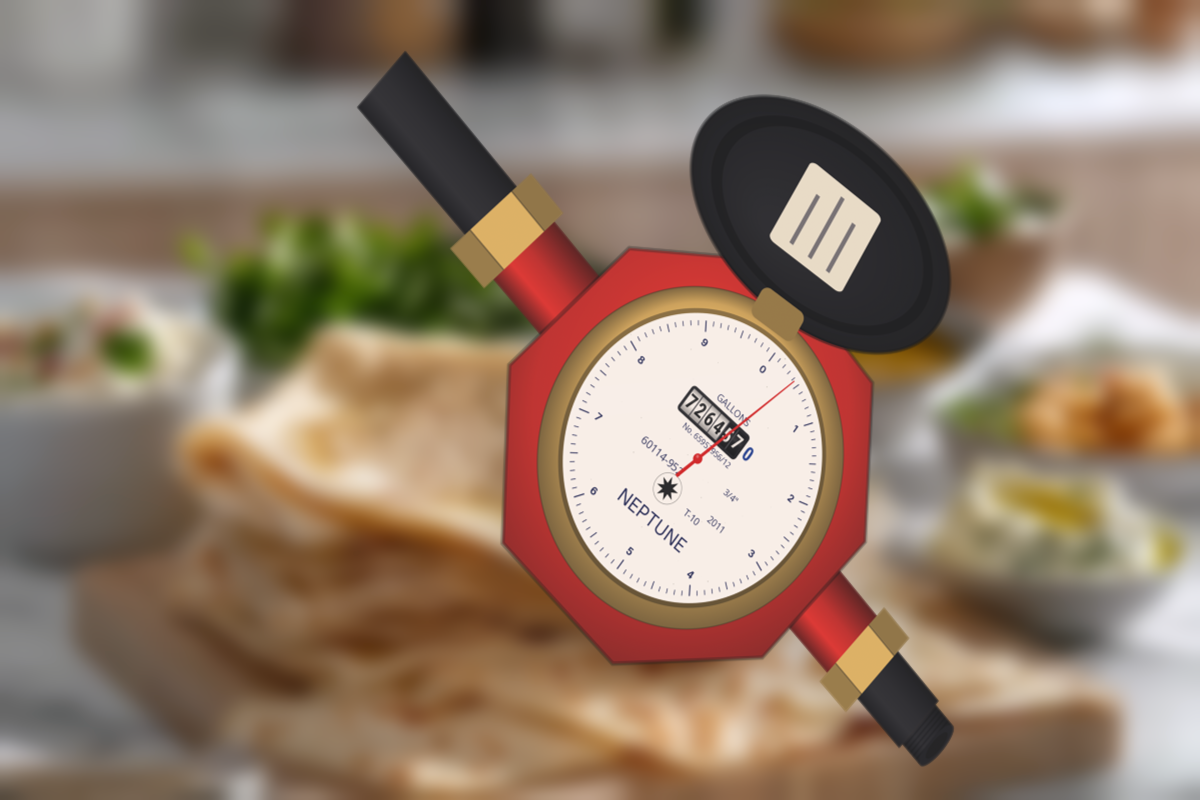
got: 7264570.4 gal
